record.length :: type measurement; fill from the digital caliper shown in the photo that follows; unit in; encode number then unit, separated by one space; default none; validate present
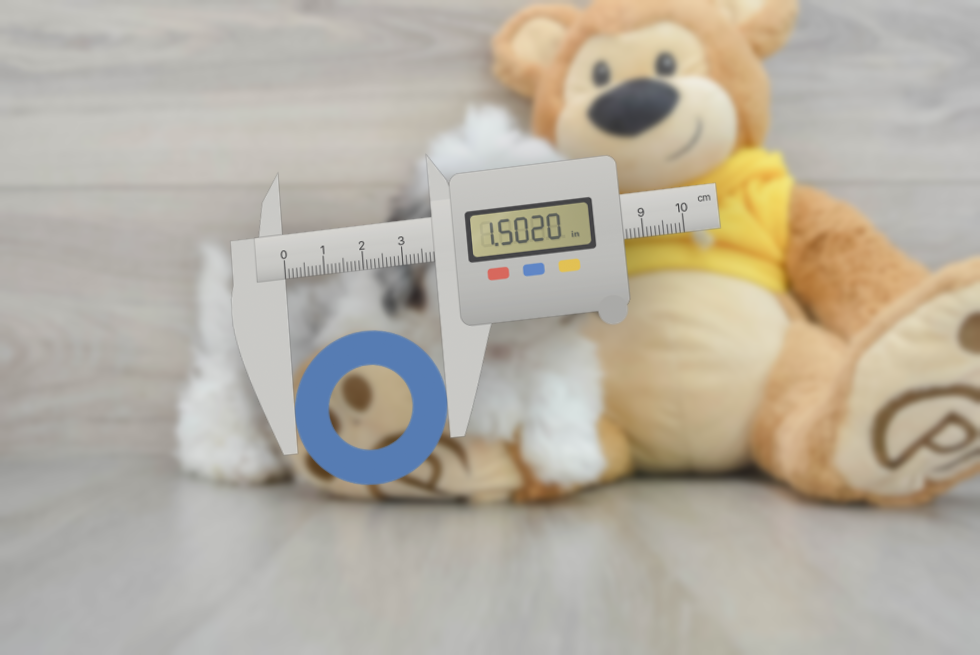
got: 1.5020 in
